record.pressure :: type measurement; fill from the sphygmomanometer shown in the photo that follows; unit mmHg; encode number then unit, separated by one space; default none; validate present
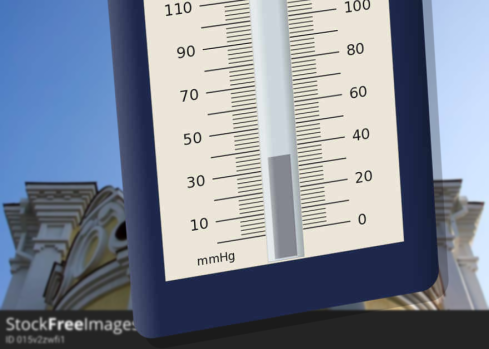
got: 36 mmHg
